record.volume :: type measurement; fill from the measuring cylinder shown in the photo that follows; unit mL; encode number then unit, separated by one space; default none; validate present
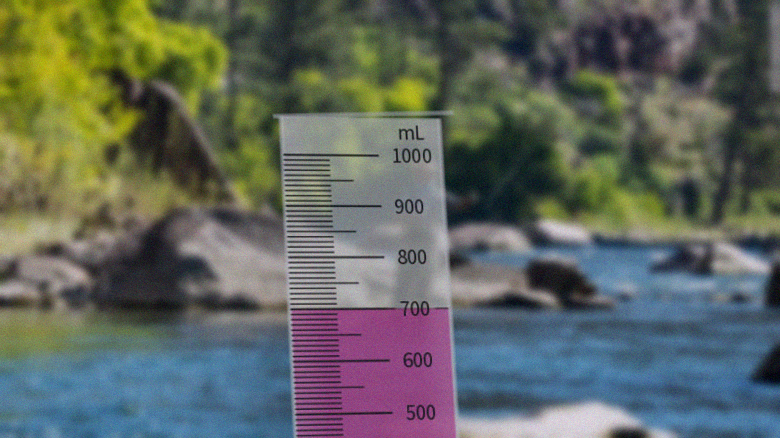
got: 700 mL
